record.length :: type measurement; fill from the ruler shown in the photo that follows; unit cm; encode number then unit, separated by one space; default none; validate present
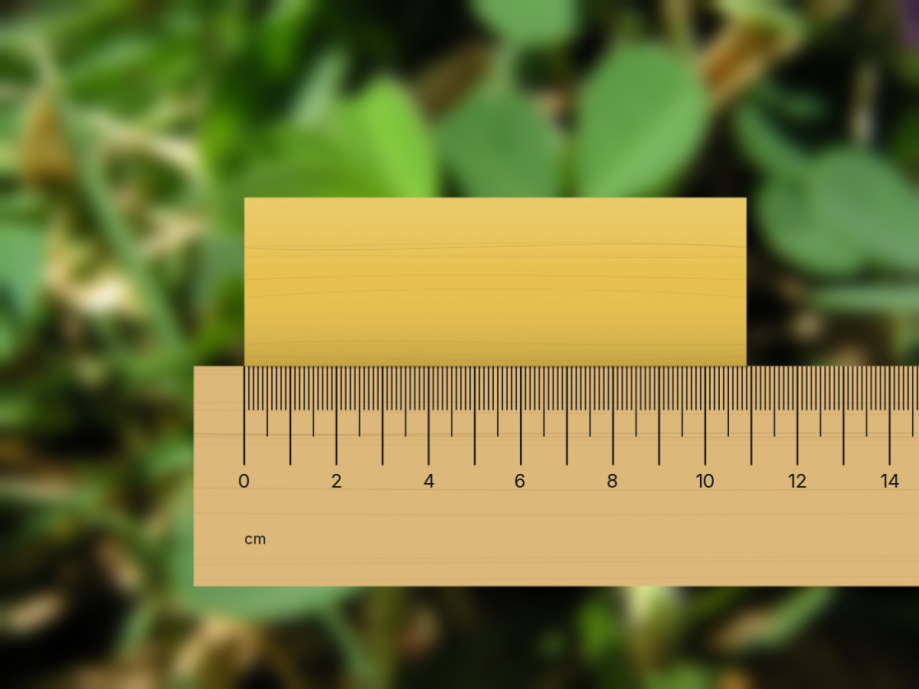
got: 10.9 cm
